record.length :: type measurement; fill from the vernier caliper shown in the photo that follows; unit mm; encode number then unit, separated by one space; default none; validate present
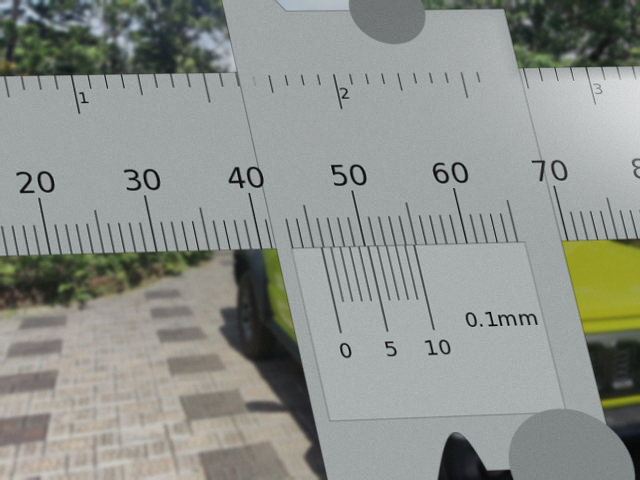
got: 45.8 mm
